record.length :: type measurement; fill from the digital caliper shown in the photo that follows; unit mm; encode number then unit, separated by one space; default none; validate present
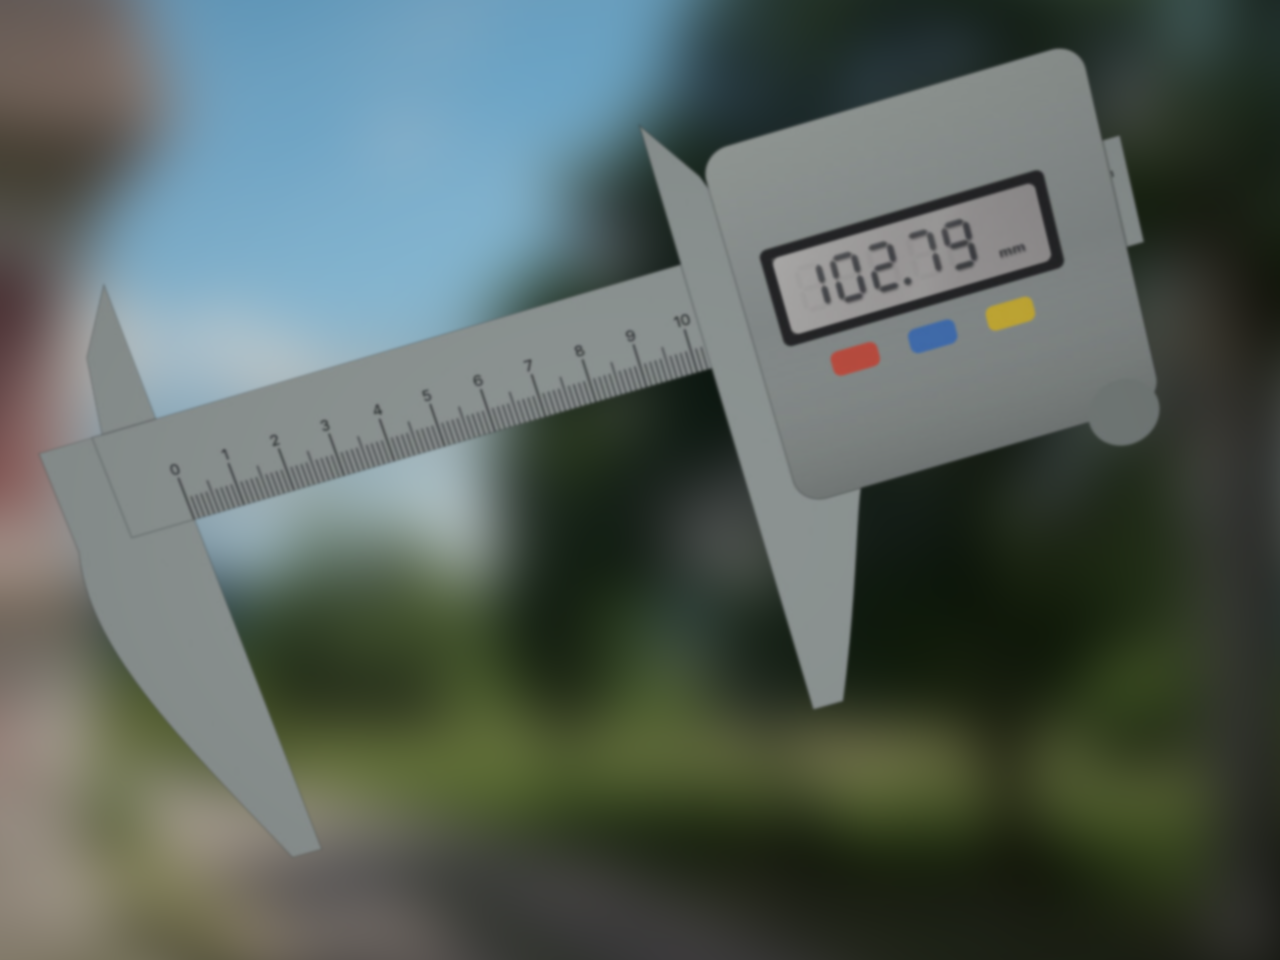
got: 102.79 mm
